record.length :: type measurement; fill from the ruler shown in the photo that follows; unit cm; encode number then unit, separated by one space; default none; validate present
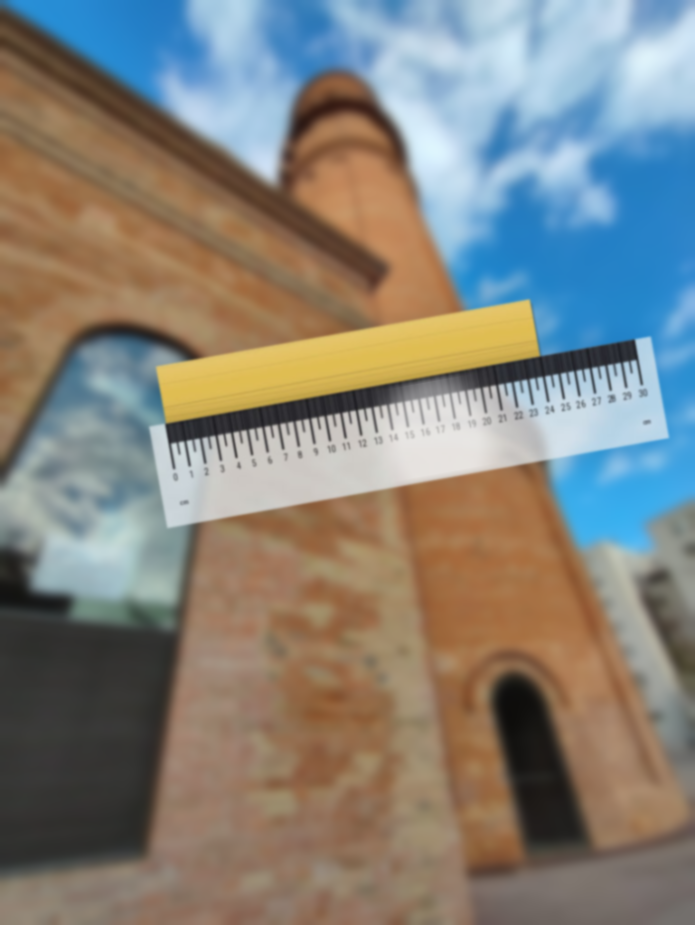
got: 24 cm
